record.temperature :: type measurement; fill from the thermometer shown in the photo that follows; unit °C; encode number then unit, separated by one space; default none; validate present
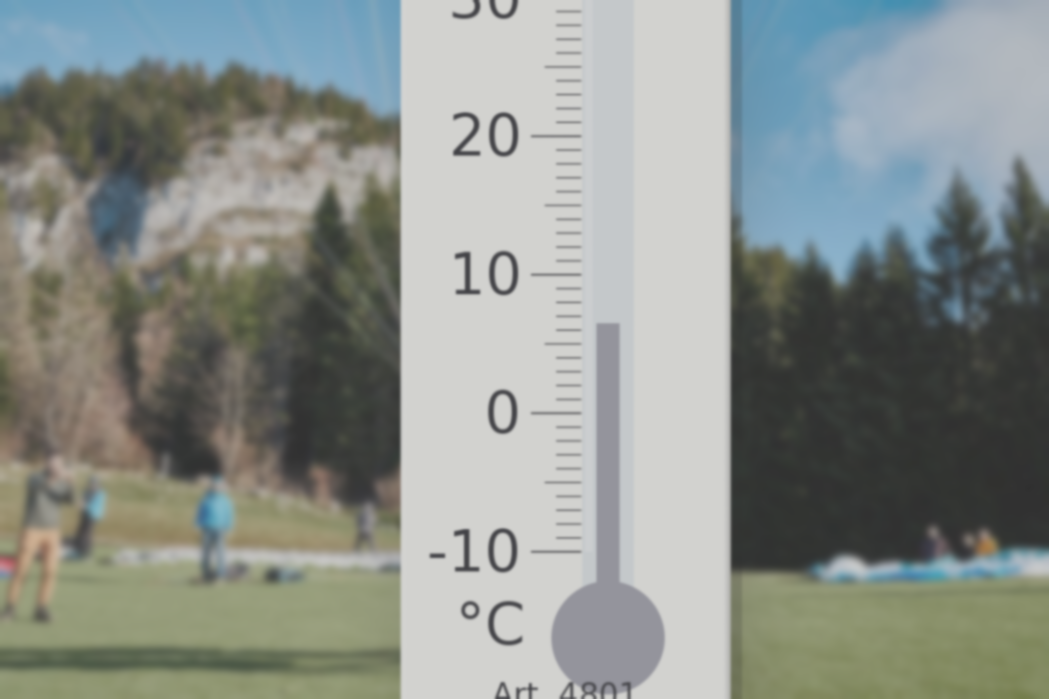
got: 6.5 °C
